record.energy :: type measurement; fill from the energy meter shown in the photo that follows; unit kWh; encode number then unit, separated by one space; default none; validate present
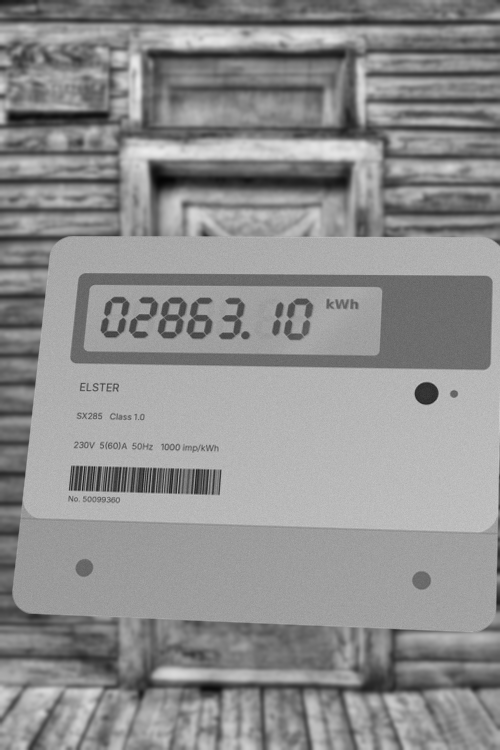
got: 2863.10 kWh
